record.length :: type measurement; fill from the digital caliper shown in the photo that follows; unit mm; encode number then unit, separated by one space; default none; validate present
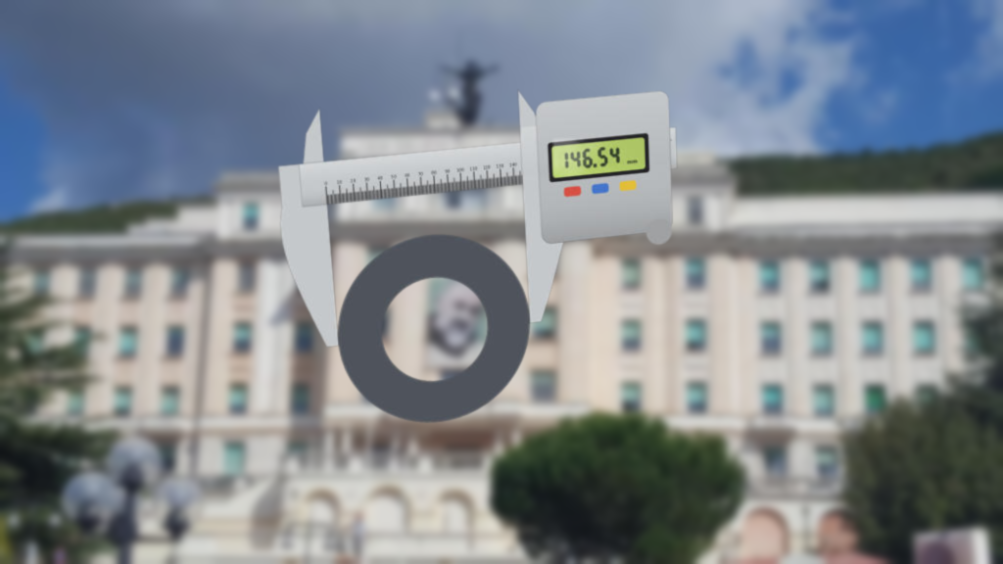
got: 146.54 mm
